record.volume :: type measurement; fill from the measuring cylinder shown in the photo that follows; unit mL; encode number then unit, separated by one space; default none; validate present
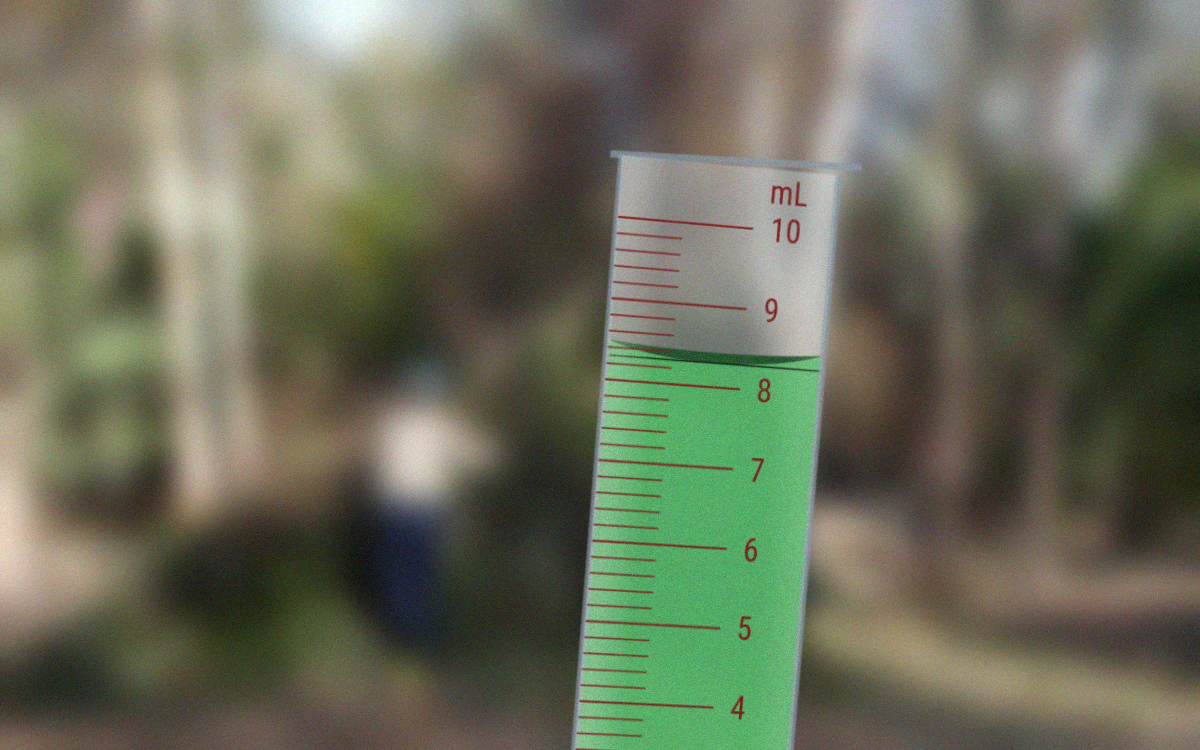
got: 8.3 mL
